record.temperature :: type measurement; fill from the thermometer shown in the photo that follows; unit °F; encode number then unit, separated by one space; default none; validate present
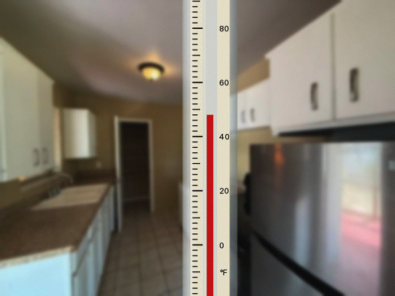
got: 48 °F
